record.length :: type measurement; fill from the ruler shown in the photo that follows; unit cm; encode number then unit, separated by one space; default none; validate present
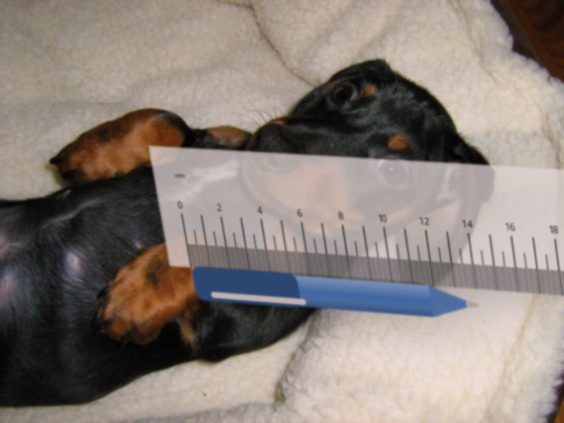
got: 14 cm
